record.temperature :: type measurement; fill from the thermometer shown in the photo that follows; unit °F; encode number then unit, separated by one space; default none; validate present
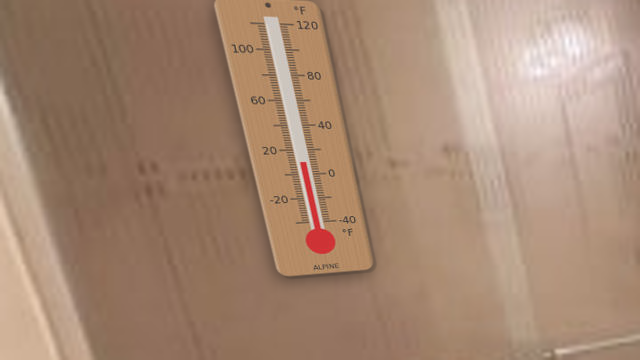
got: 10 °F
